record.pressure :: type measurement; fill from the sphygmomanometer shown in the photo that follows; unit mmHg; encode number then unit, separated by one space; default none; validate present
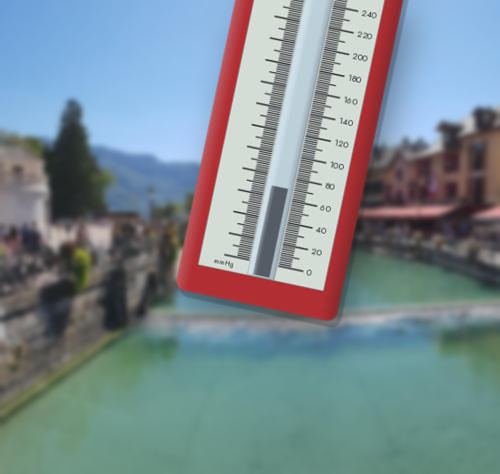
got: 70 mmHg
